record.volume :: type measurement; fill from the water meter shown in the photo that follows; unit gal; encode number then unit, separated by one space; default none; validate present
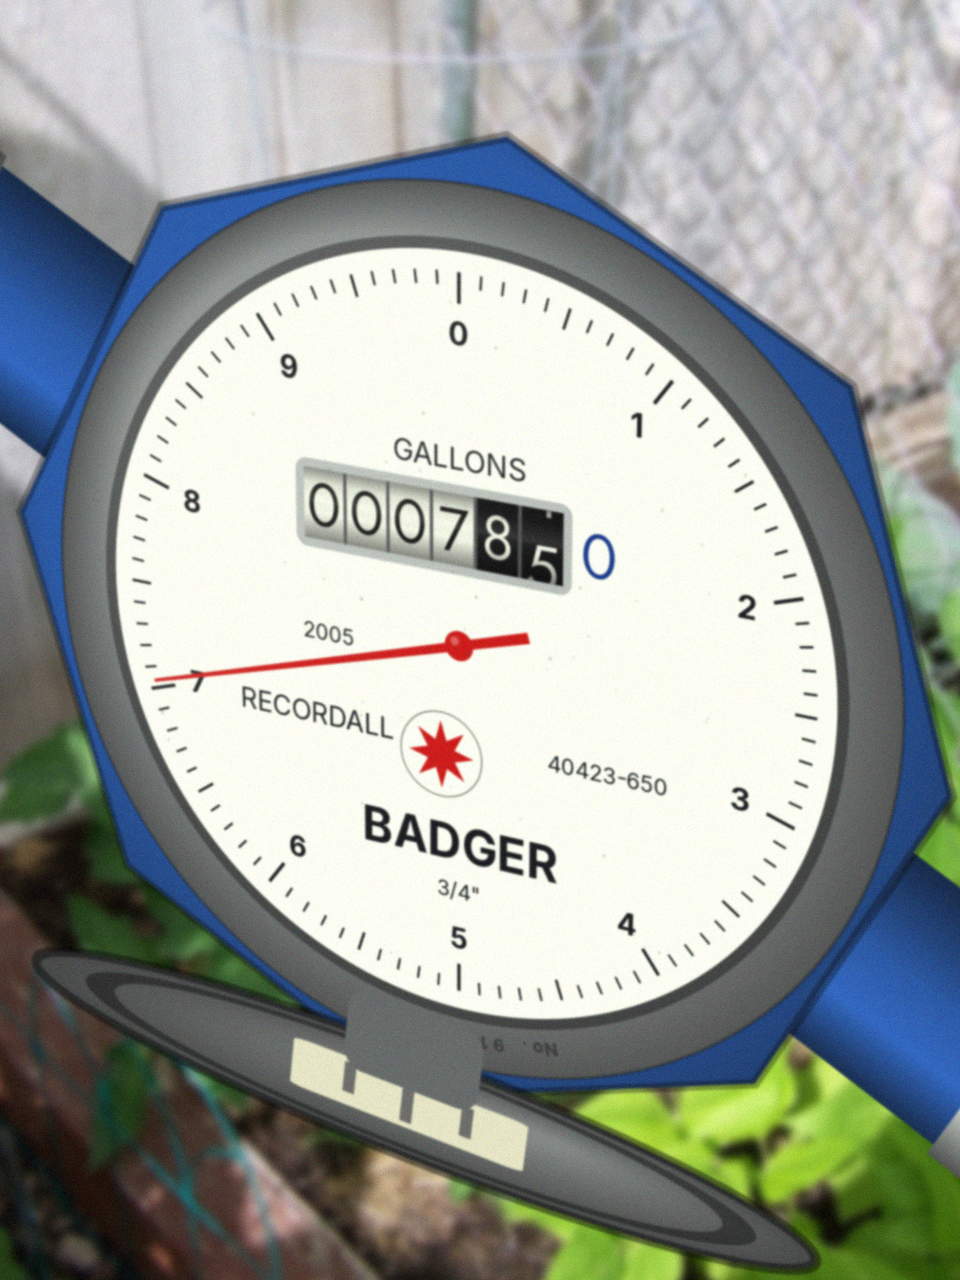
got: 7847.0 gal
